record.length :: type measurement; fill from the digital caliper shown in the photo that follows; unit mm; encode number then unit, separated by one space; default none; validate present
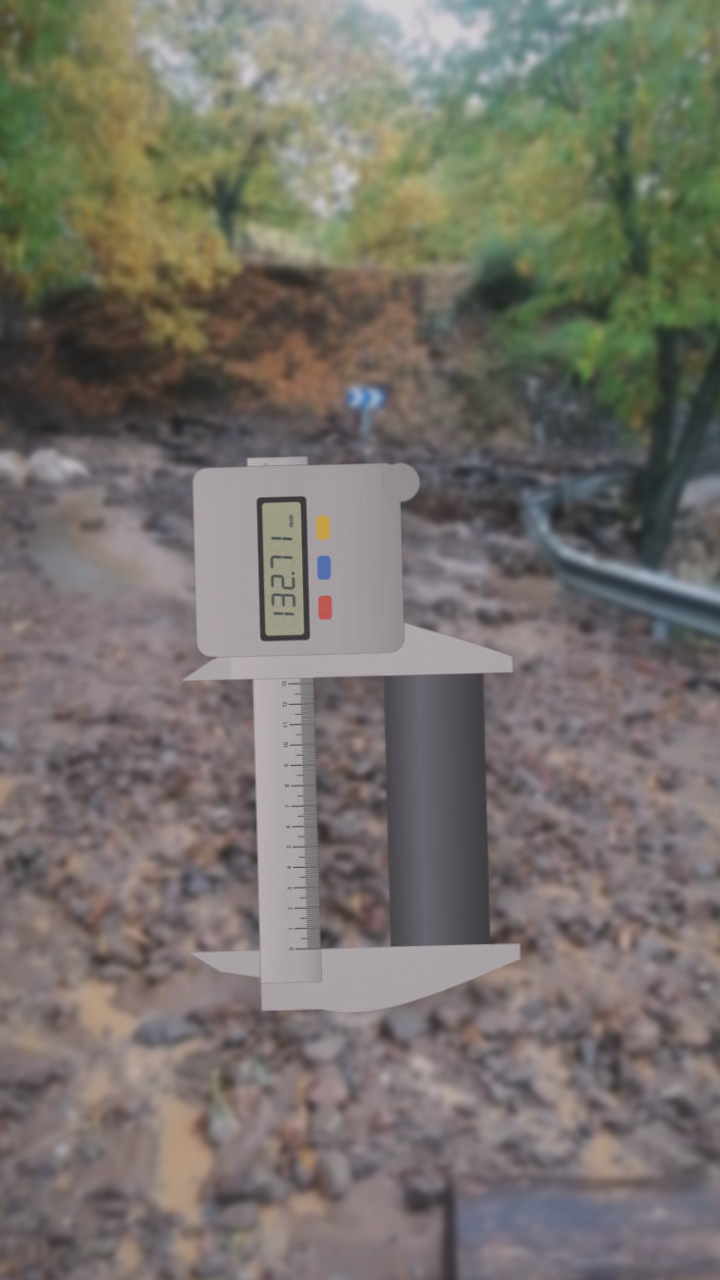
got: 132.71 mm
